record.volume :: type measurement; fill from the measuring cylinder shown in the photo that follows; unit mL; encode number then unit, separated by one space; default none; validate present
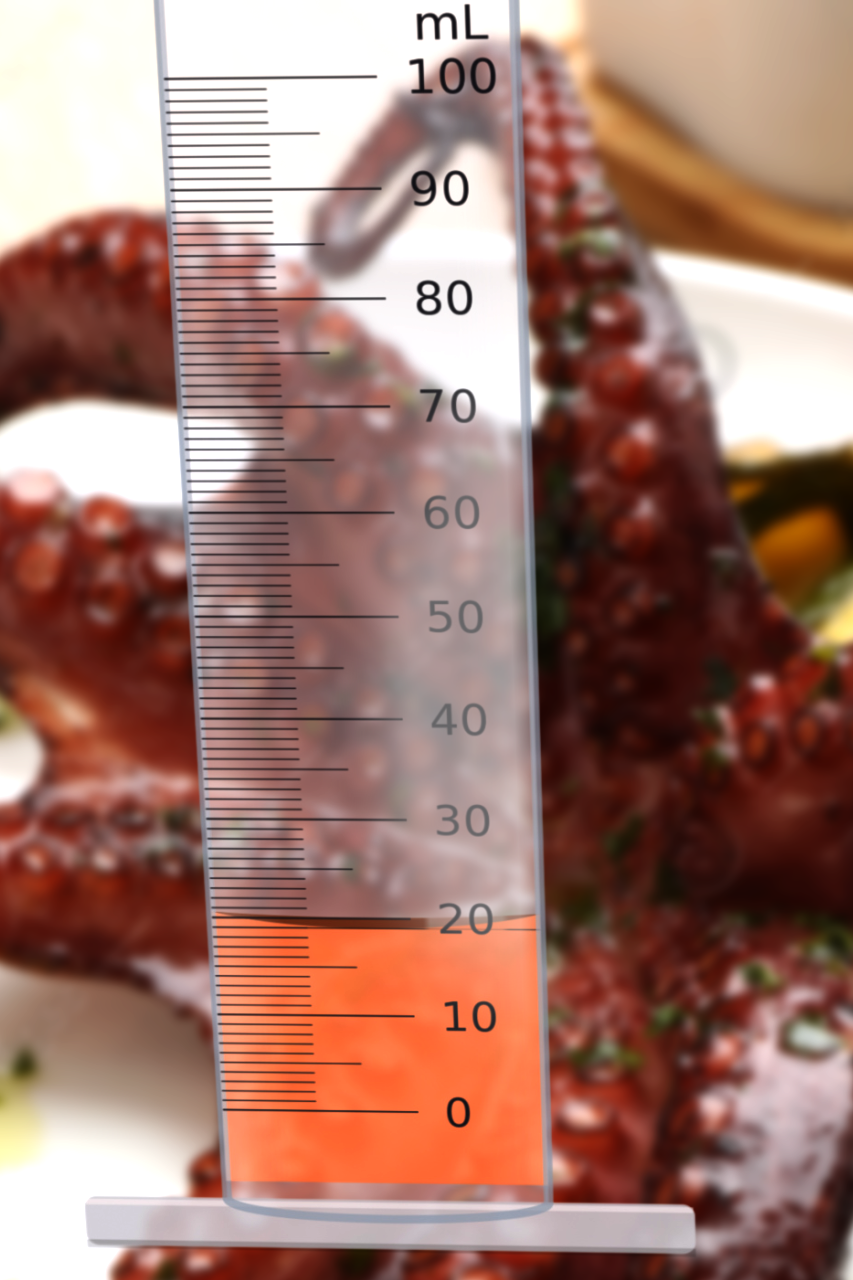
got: 19 mL
